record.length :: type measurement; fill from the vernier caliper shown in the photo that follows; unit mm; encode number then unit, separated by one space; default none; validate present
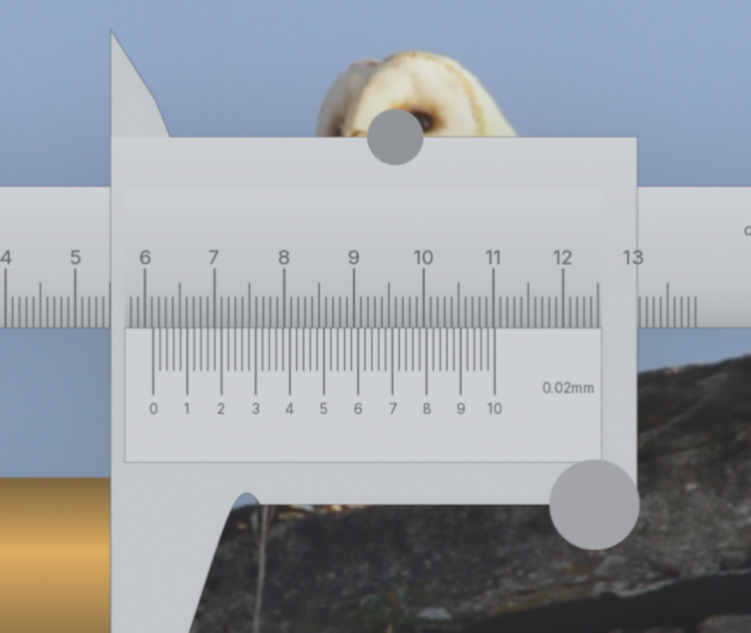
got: 61.2 mm
